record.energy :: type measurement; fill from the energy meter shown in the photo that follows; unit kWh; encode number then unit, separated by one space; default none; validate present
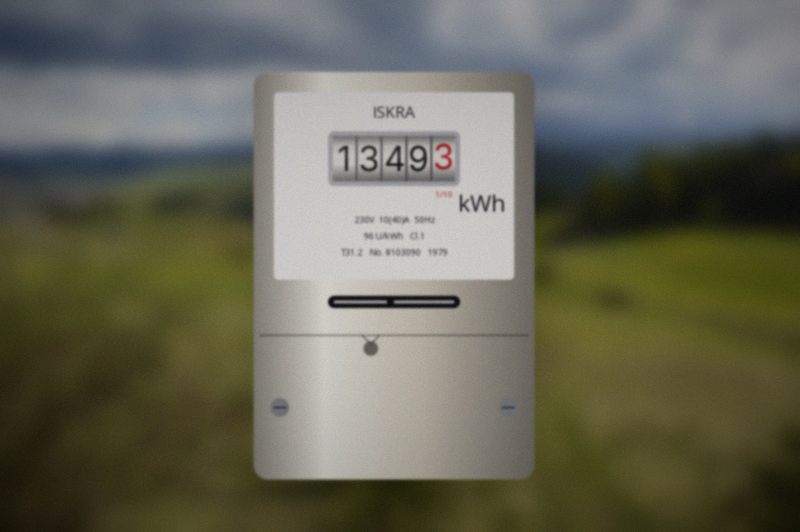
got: 1349.3 kWh
